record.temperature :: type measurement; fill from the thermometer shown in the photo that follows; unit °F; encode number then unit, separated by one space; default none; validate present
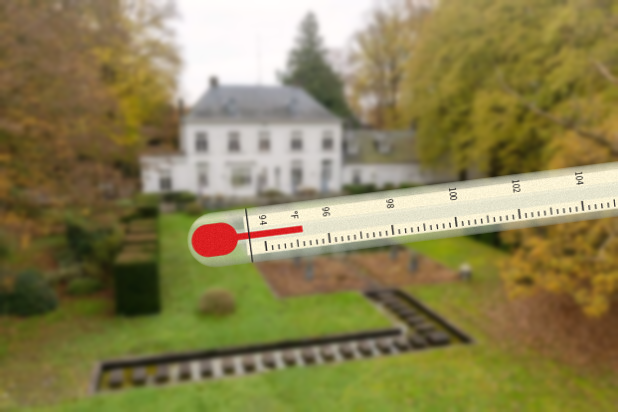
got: 95.2 °F
